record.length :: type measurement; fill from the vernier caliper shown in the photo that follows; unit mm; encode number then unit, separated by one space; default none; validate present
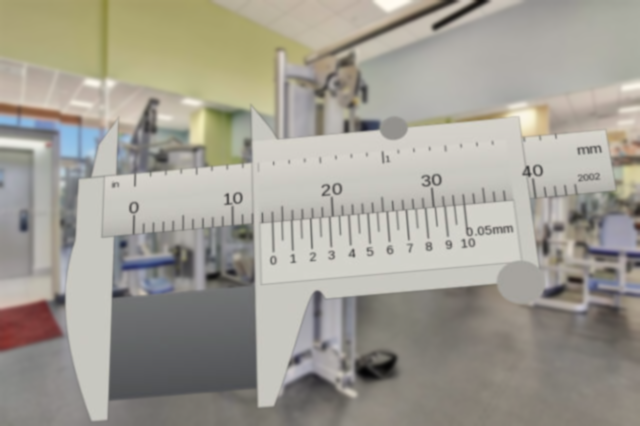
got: 14.0 mm
